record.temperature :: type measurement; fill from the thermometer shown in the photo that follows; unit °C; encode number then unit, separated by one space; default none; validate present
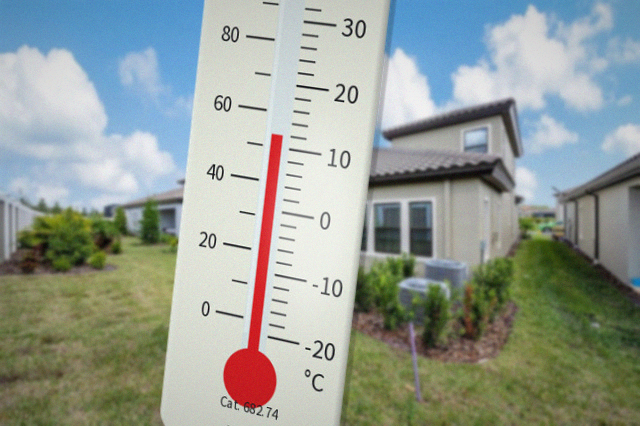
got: 12 °C
